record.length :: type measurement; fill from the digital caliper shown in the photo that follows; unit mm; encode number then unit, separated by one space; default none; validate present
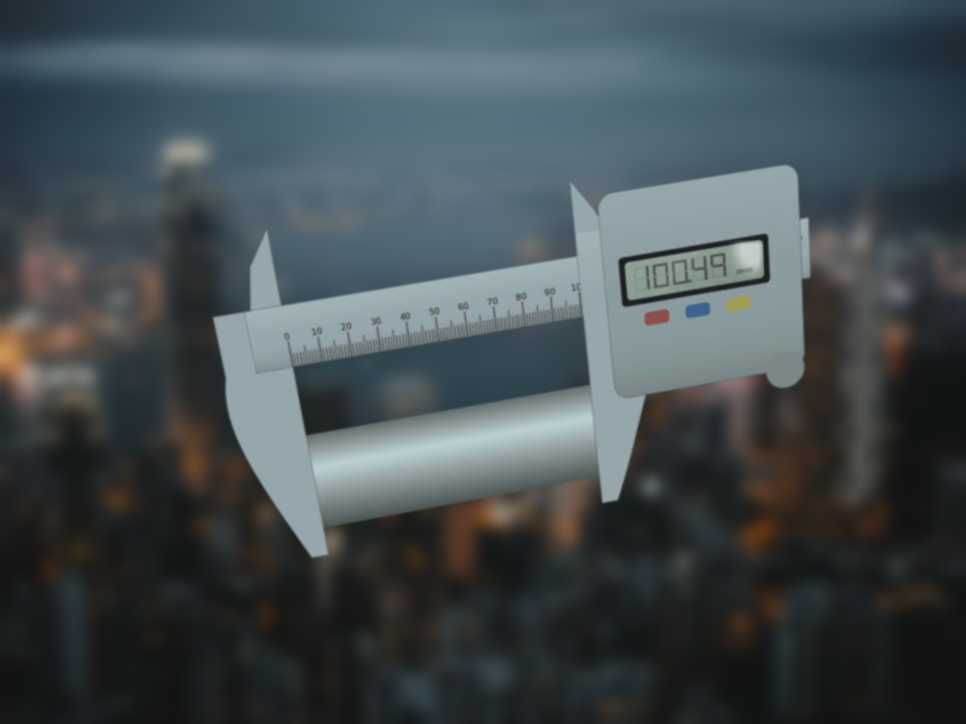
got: 100.49 mm
